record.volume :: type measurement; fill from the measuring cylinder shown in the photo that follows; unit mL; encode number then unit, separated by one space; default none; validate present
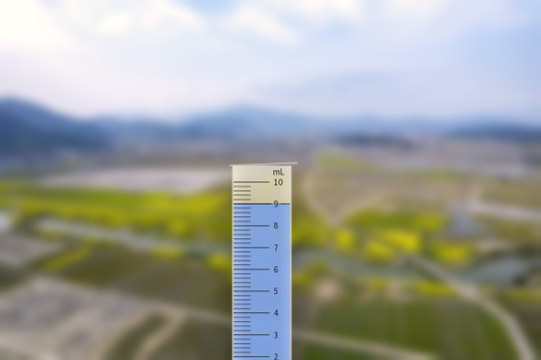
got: 9 mL
